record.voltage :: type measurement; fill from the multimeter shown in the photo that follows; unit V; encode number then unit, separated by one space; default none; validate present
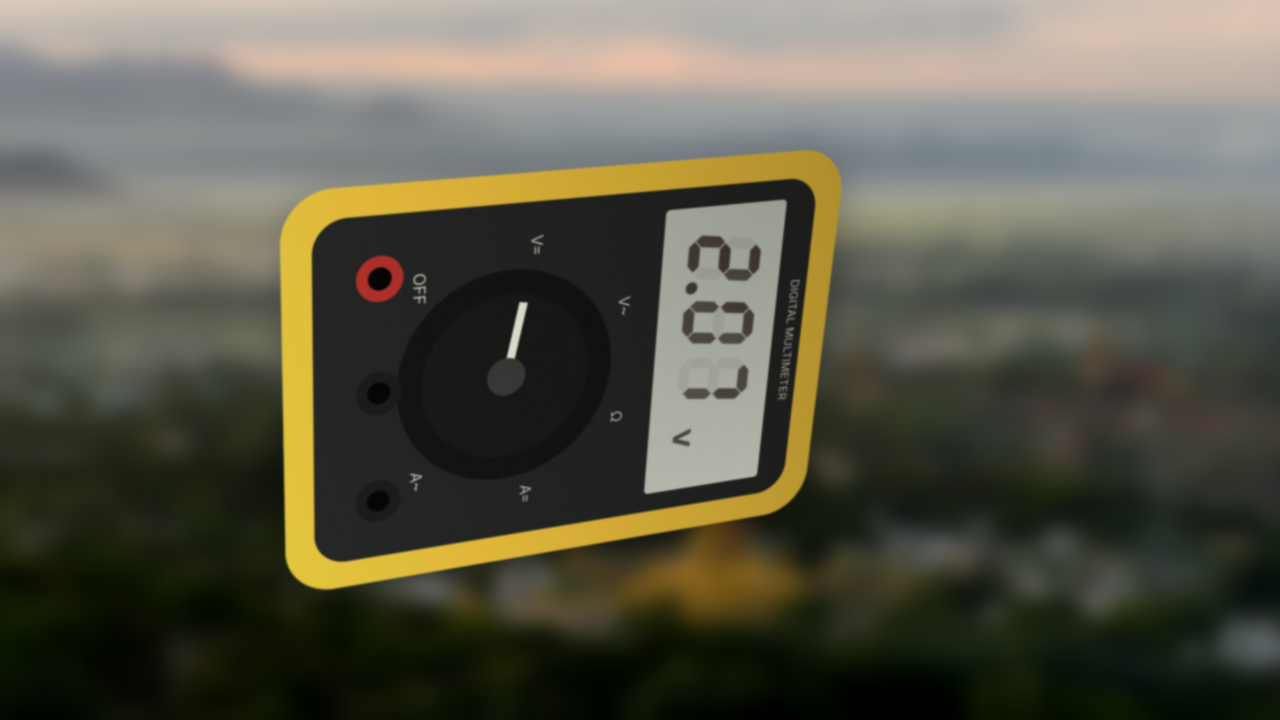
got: 2.07 V
